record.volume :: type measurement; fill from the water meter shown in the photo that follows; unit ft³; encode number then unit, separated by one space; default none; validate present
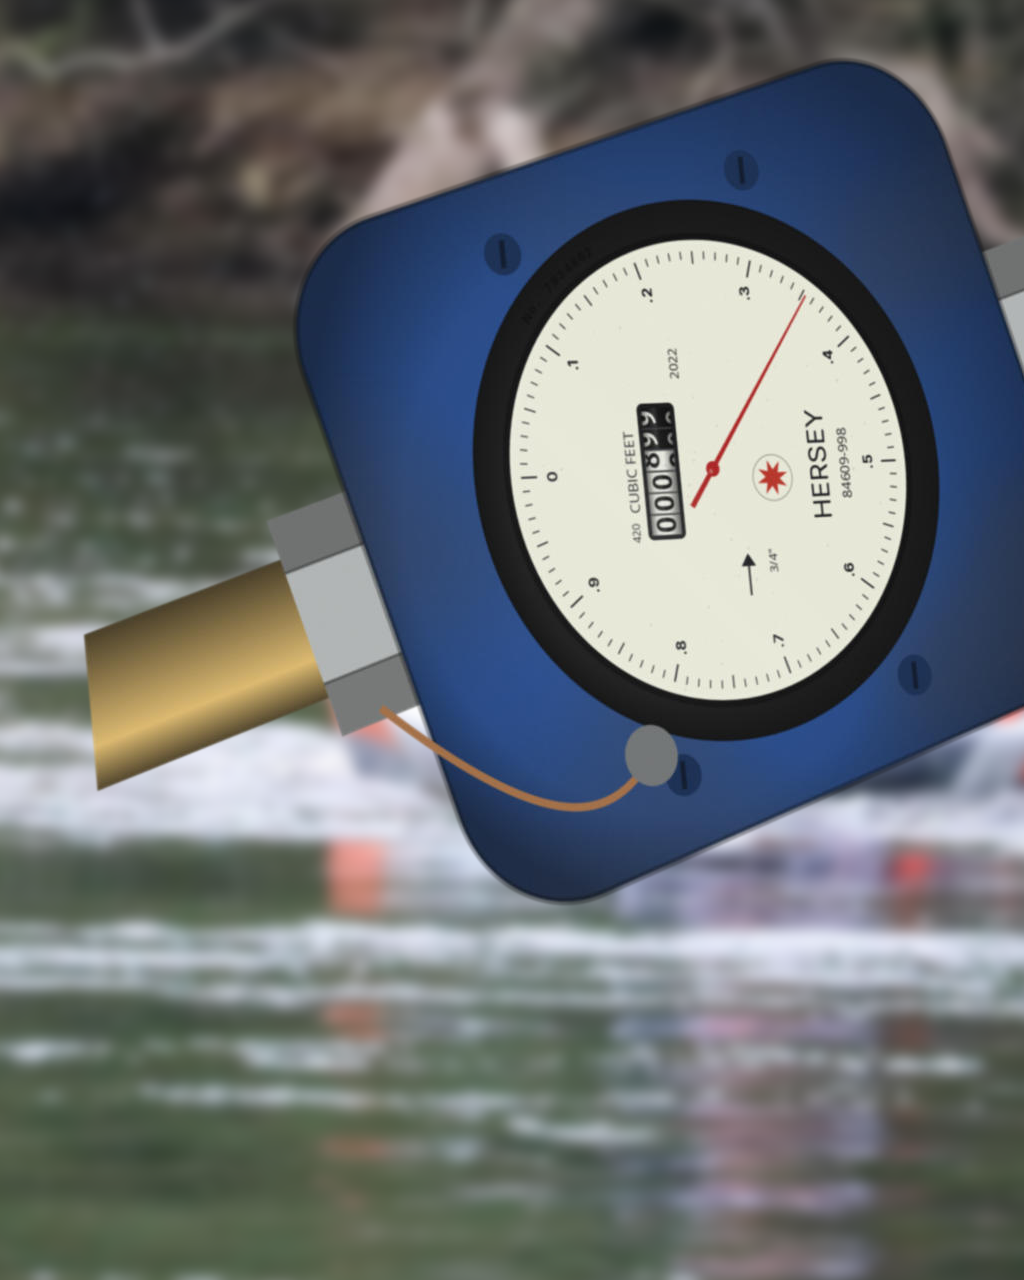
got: 899.35 ft³
